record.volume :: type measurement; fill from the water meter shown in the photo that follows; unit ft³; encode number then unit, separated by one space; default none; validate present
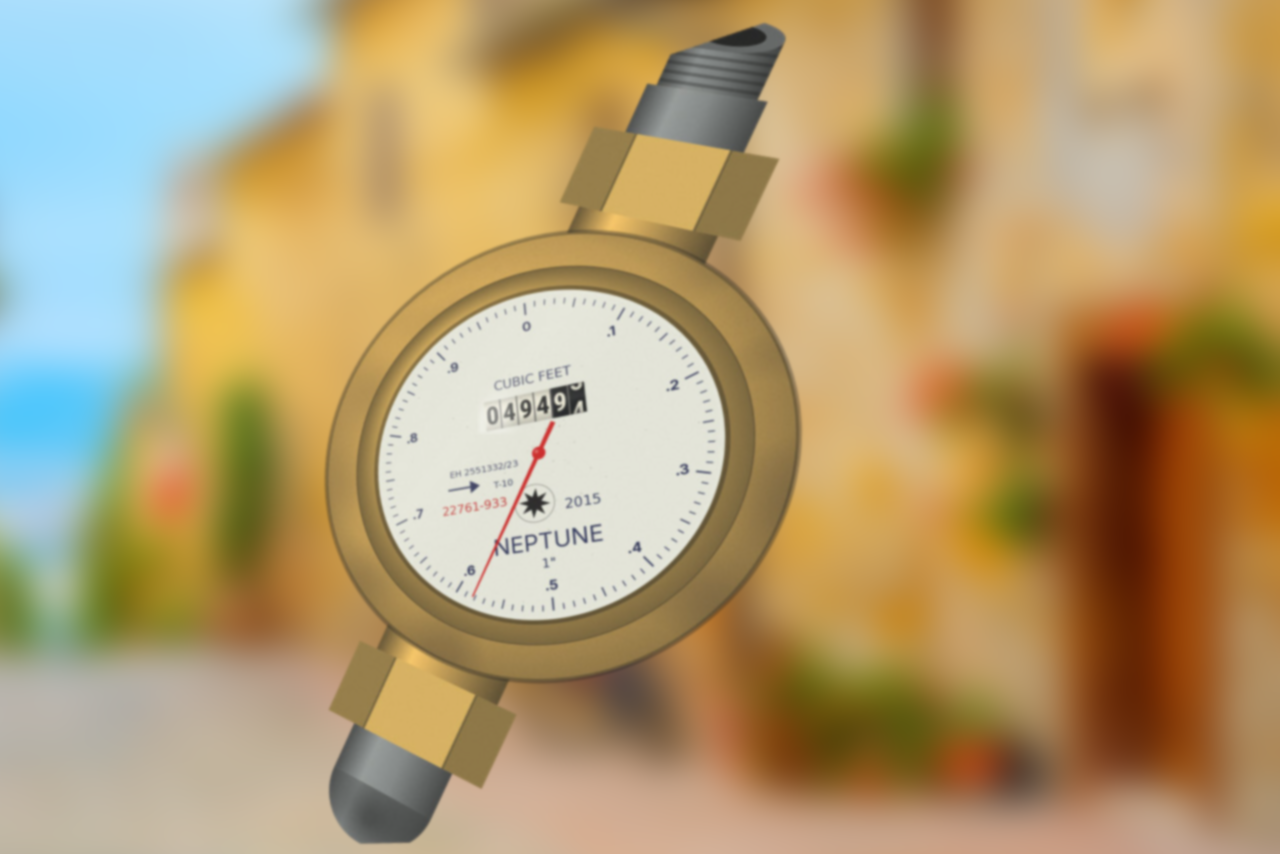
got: 49493.58 ft³
